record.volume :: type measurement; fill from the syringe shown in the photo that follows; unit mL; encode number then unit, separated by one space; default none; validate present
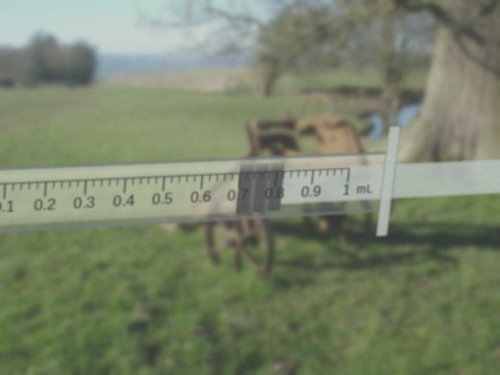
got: 0.7 mL
